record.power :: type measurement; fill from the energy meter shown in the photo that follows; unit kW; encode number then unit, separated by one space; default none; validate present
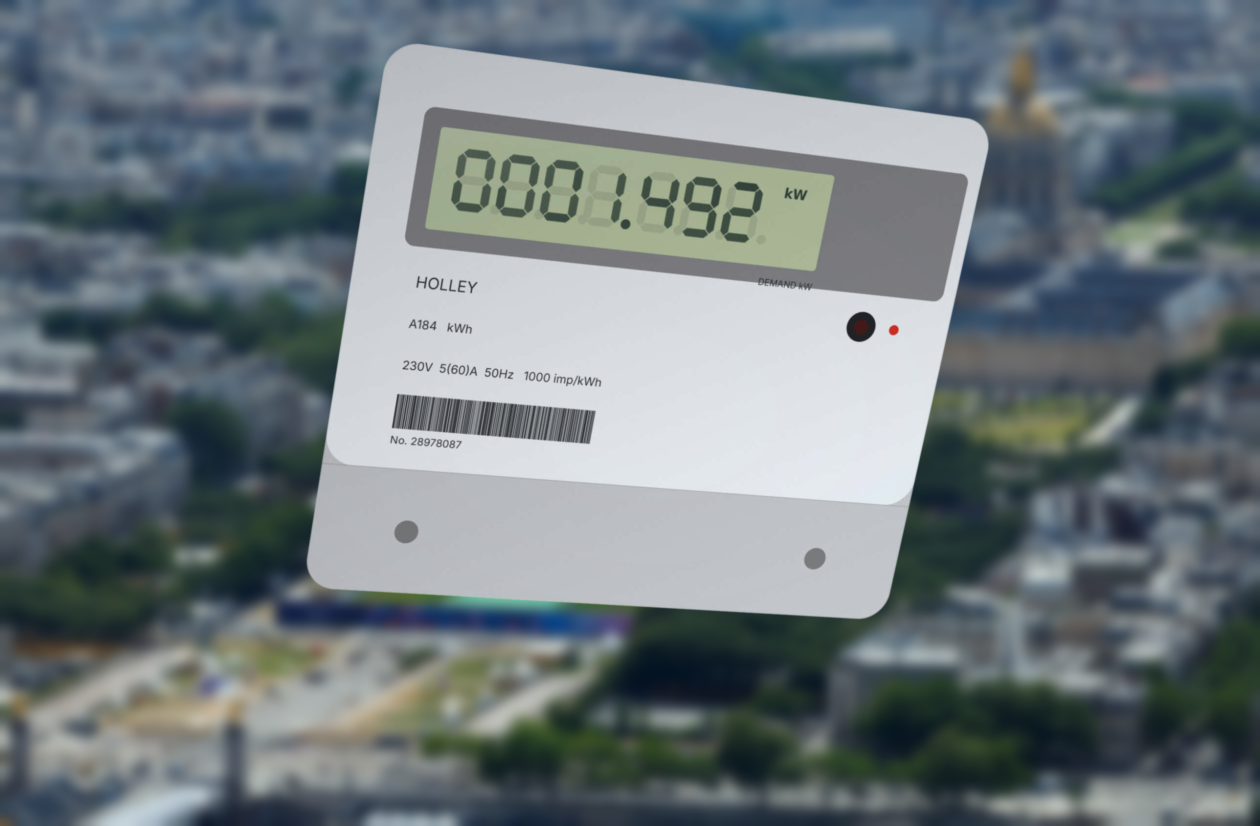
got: 1.492 kW
